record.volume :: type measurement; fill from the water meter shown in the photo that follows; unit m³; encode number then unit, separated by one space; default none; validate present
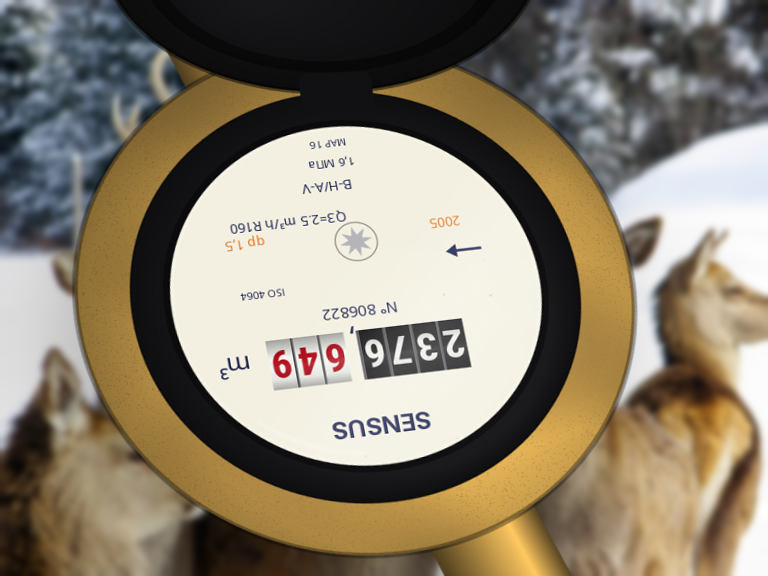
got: 2376.649 m³
